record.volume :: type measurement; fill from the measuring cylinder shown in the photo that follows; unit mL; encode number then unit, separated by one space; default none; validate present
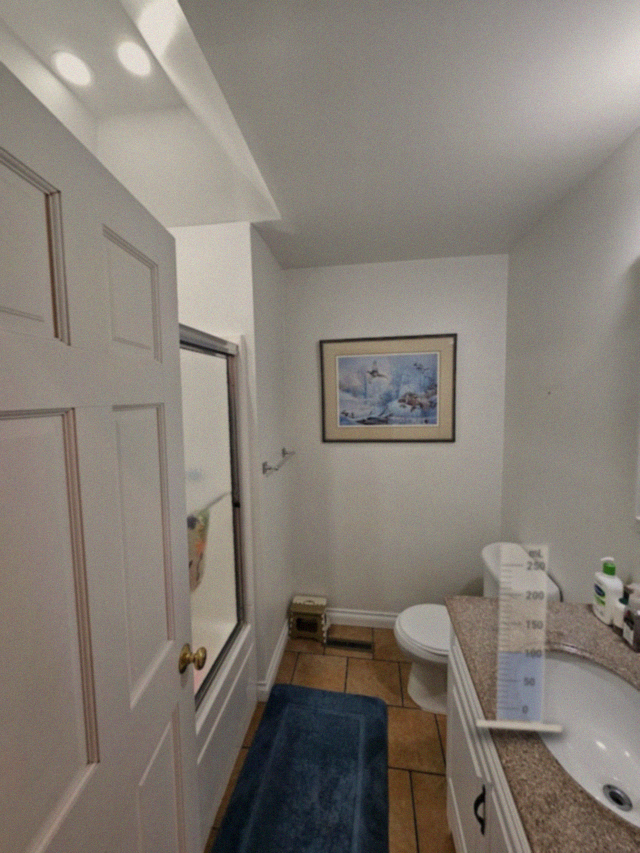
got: 100 mL
